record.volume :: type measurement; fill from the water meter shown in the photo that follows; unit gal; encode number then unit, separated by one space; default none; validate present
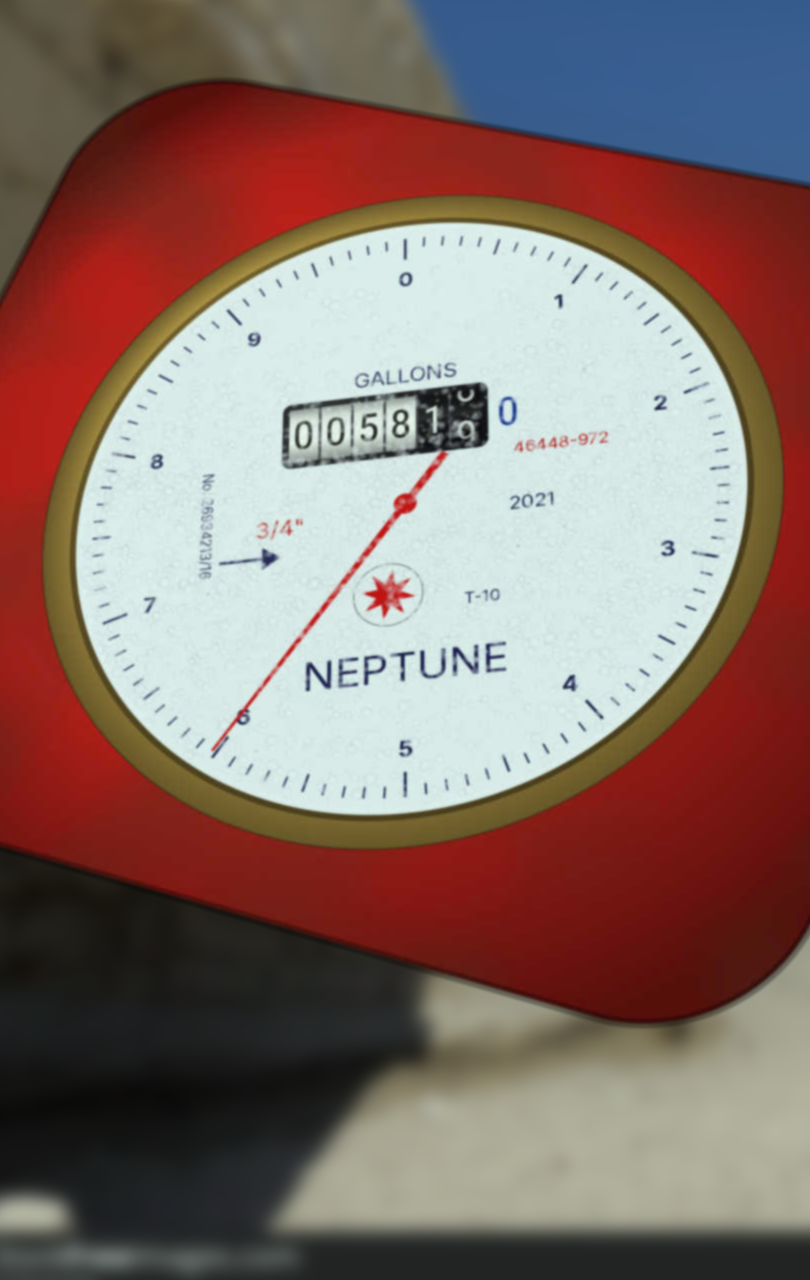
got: 58186.0 gal
